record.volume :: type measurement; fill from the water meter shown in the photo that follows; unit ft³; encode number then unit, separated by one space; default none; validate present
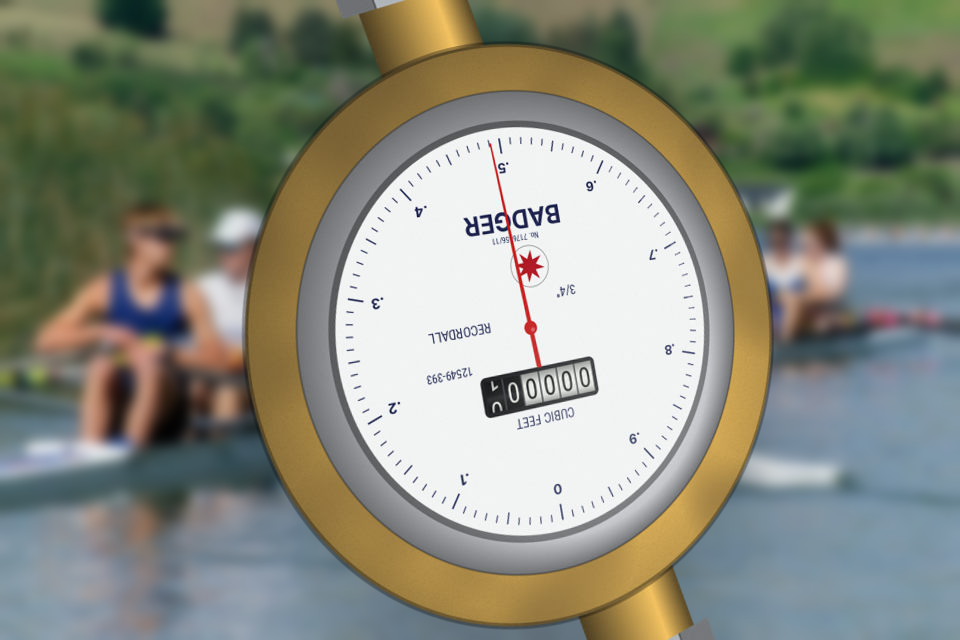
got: 0.49 ft³
